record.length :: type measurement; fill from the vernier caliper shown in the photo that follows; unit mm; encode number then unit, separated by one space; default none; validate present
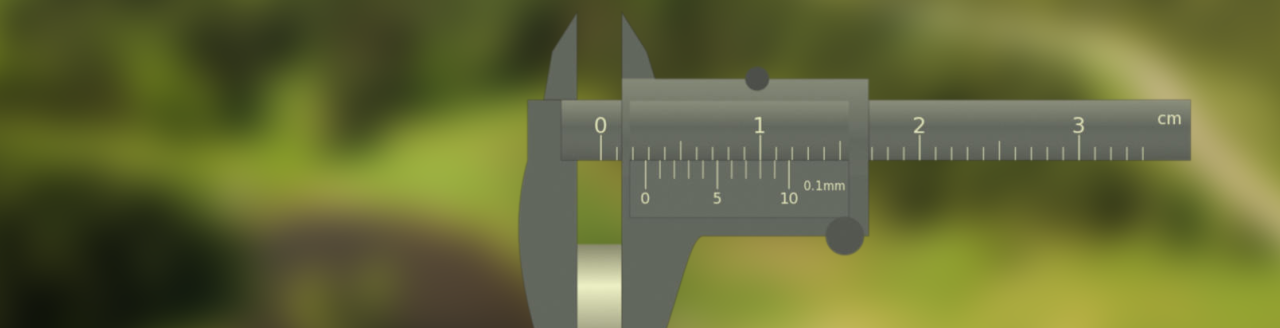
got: 2.8 mm
